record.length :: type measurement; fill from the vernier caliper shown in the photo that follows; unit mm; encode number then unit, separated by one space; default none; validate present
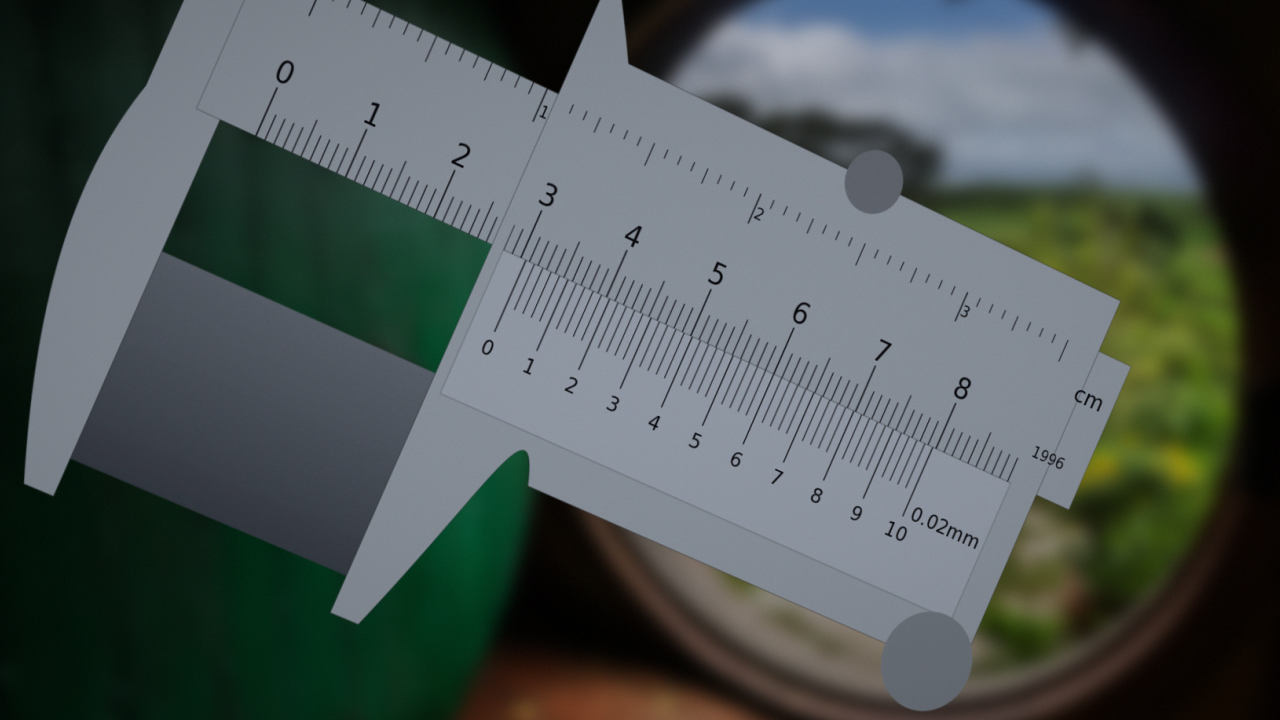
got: 30.6 mm
